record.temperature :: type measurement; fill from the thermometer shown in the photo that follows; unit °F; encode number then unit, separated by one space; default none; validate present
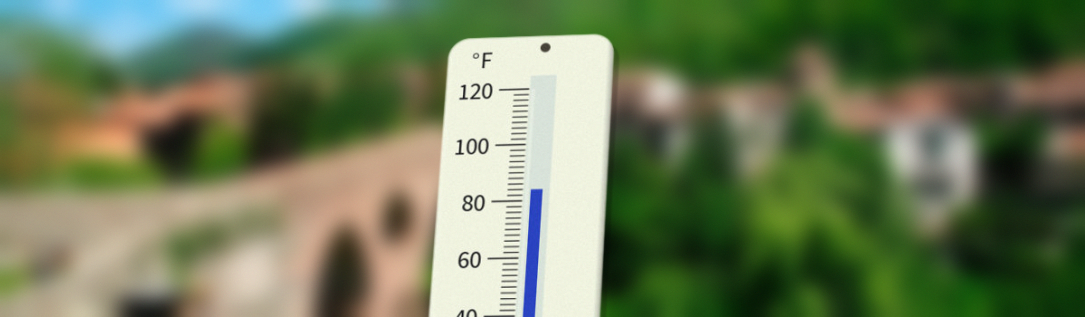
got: 84 °F
